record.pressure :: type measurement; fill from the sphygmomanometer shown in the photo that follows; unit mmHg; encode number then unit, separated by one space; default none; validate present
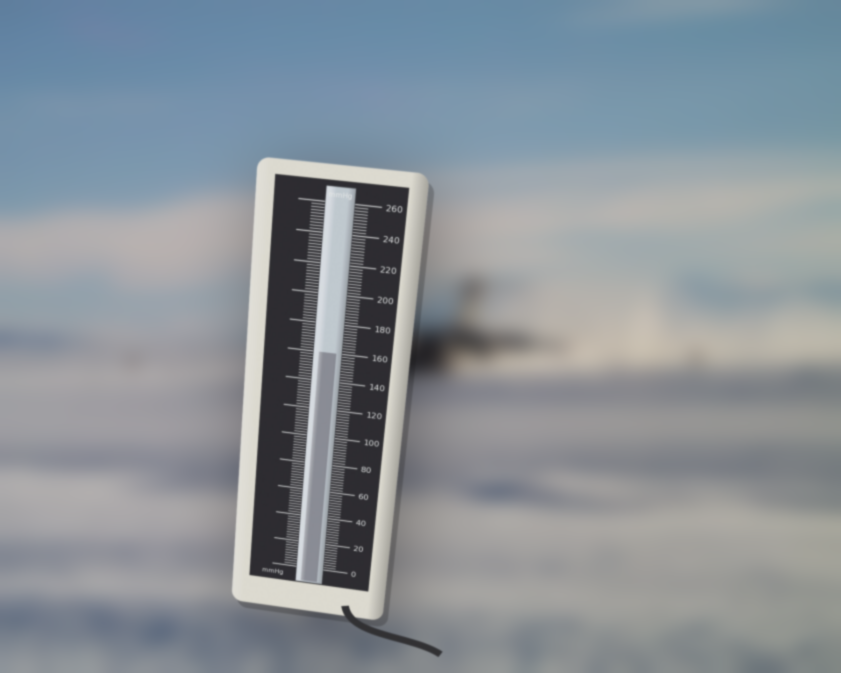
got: 160 mmHg
